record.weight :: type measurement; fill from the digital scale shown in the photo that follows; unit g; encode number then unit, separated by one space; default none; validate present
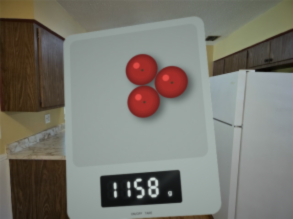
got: 1158 g
